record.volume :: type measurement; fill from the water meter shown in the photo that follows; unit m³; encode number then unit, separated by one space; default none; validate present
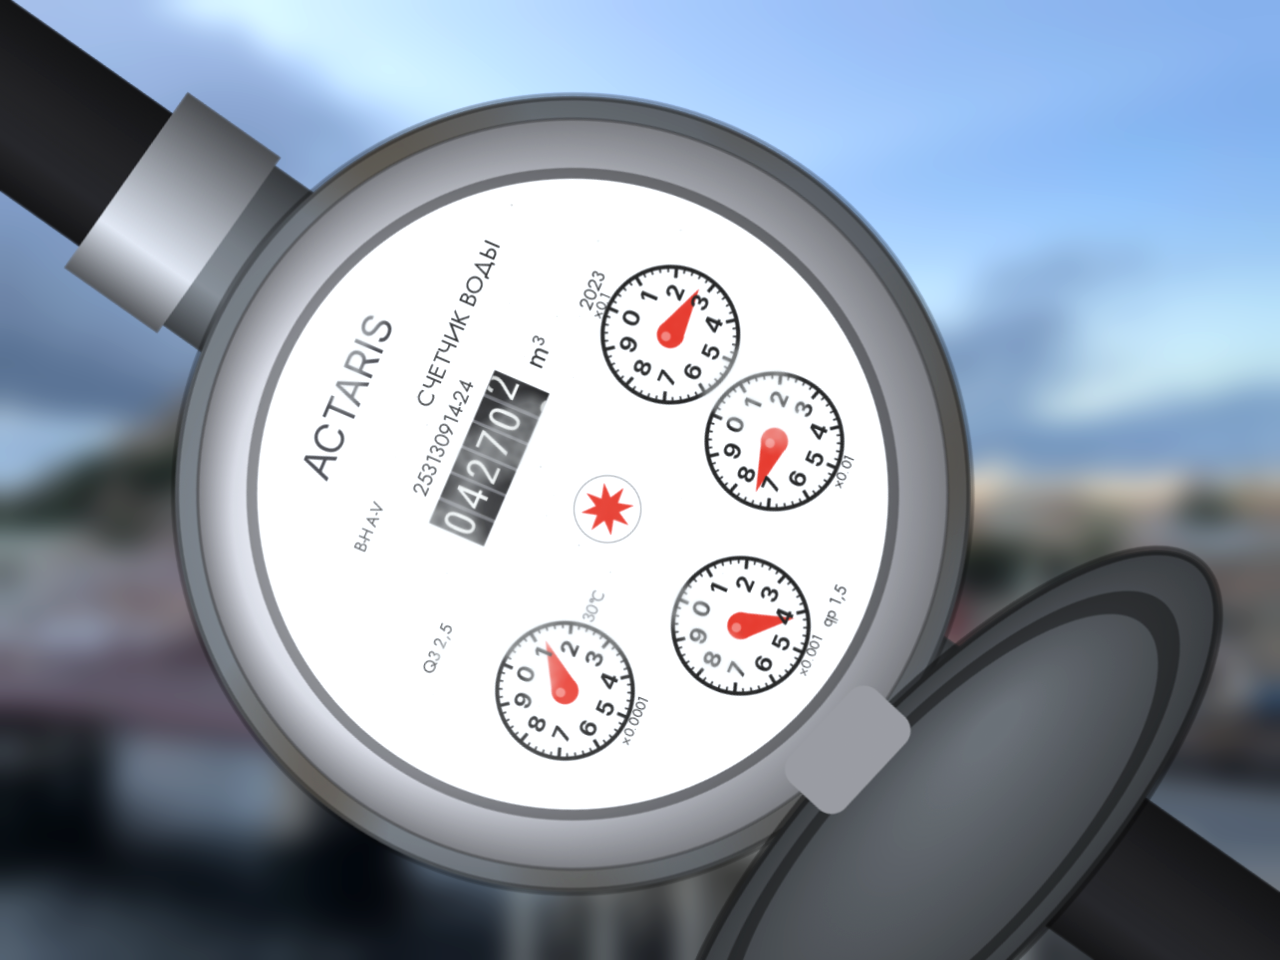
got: 42702.2741 m³
